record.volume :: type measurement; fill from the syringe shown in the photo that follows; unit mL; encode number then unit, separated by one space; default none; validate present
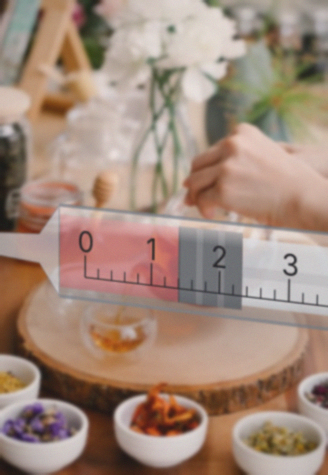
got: 1.4 mL
